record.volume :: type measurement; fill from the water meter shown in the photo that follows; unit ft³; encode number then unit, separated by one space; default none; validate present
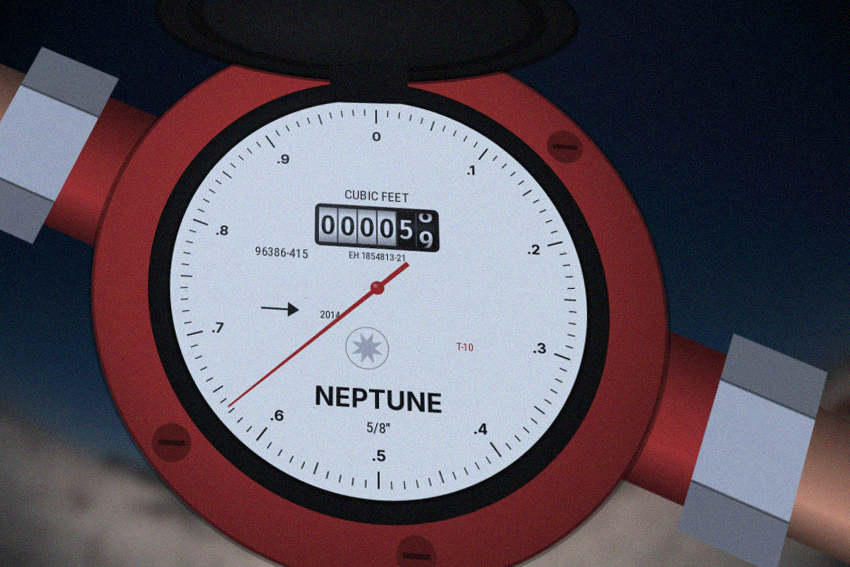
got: 58.63 ft³
